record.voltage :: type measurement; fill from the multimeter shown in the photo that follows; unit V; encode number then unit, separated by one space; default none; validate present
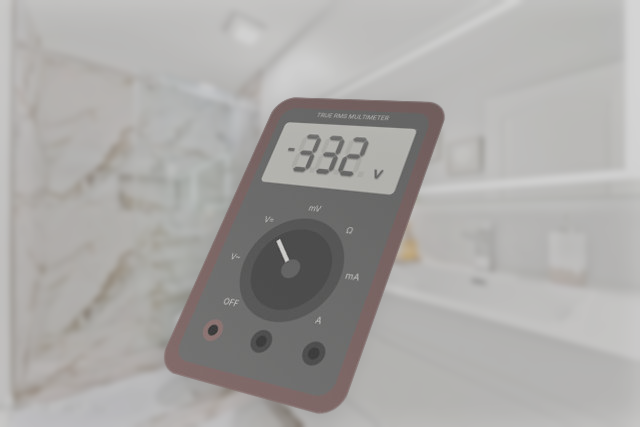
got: -332 V
